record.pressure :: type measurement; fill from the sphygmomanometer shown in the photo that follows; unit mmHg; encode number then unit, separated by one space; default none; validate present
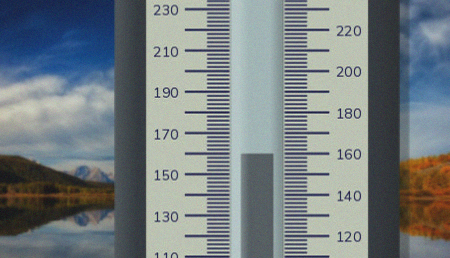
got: 160 mmHg
